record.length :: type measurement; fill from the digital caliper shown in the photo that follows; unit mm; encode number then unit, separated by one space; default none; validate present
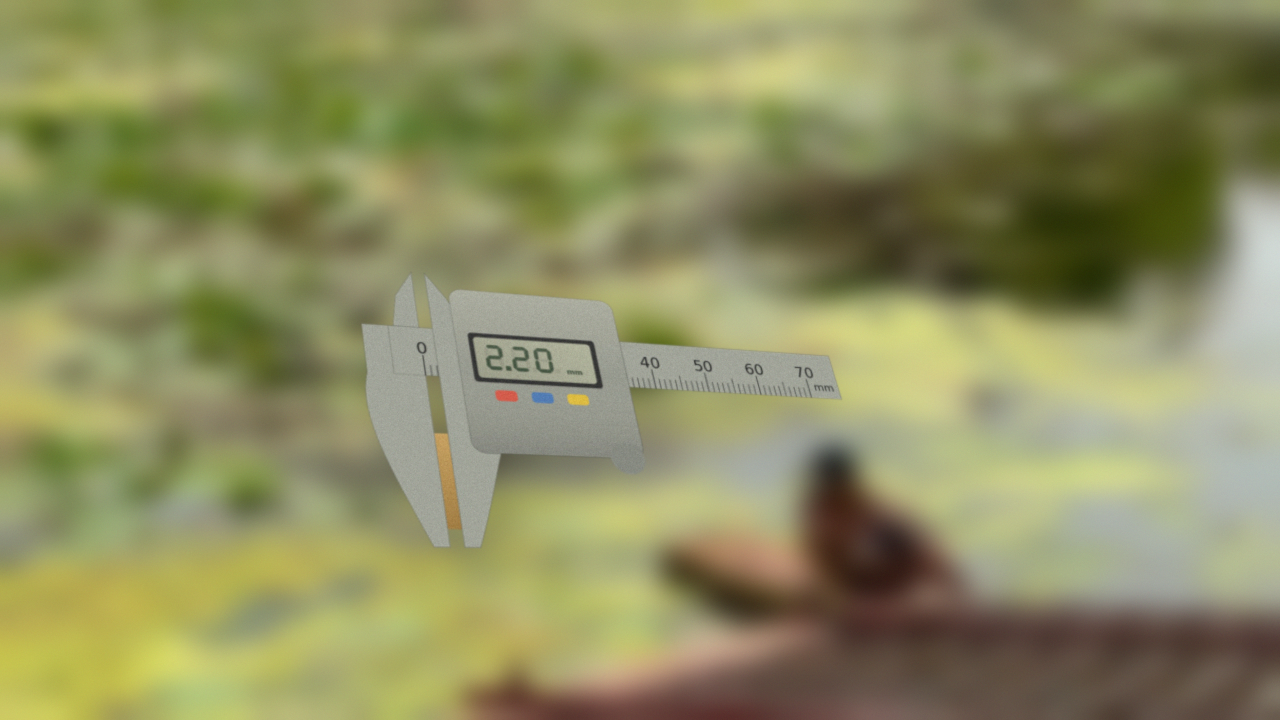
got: 2.20 mm
